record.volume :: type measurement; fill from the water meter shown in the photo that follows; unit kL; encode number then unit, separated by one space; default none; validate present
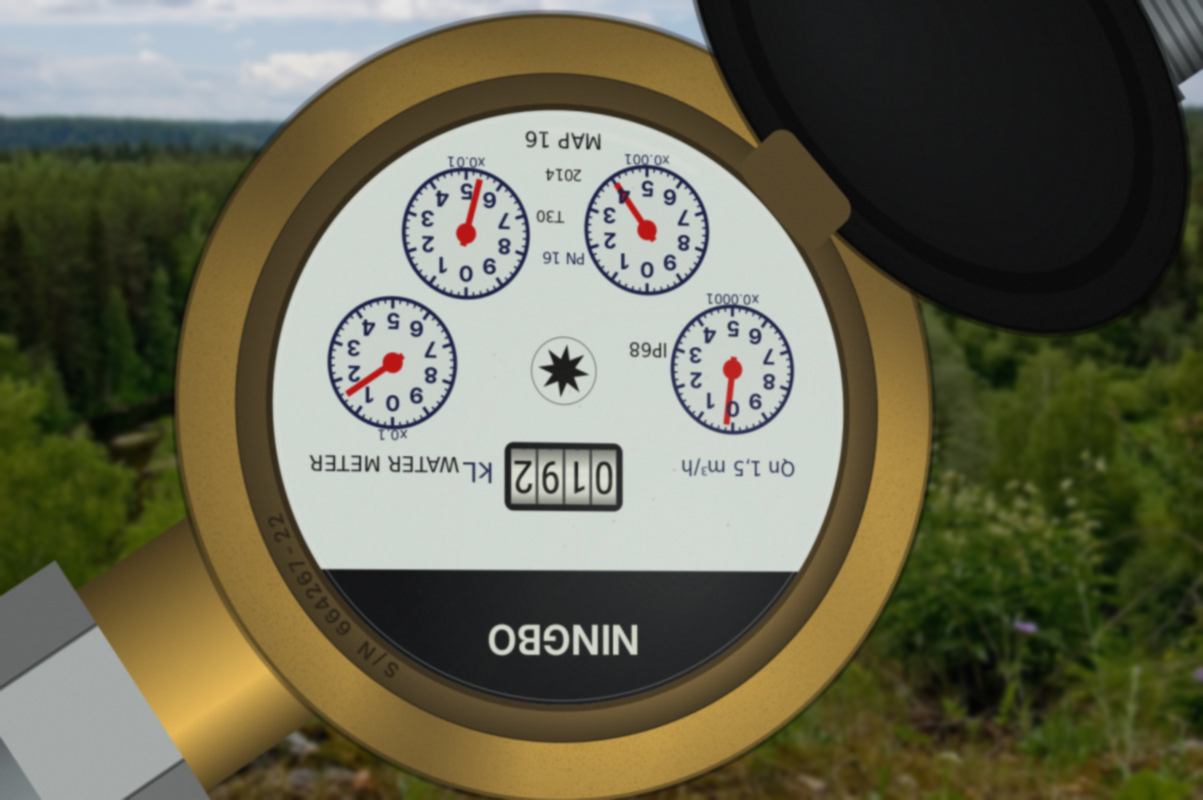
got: 192.1540 kL
